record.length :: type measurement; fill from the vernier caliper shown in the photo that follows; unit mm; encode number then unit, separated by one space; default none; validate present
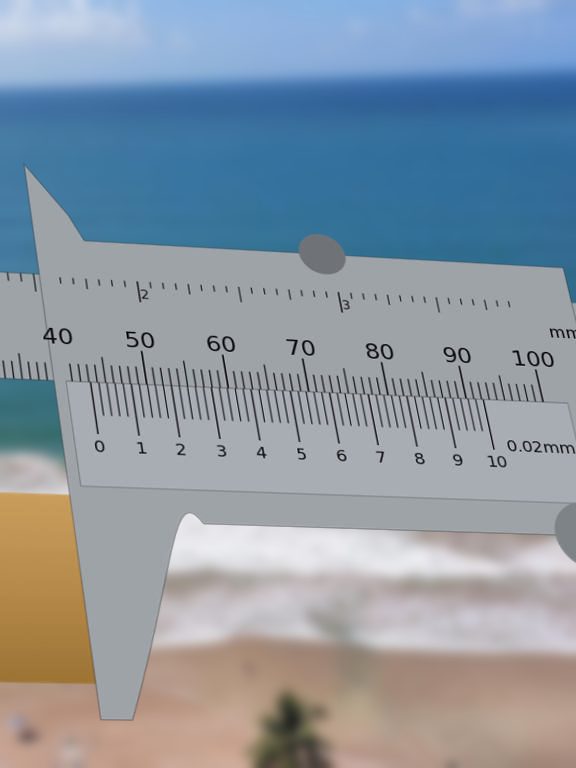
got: 43.2 mm
